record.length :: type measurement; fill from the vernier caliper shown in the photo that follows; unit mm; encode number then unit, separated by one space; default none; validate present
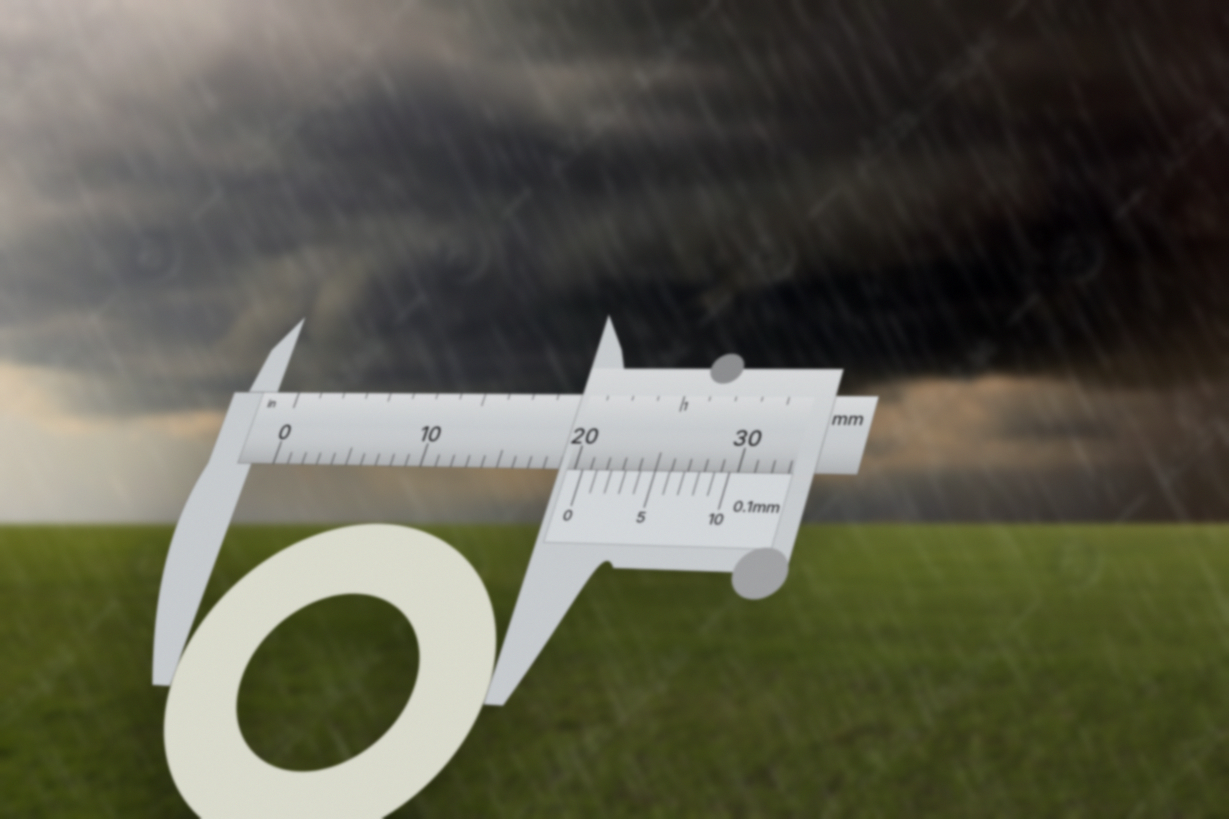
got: 20.5 mm
